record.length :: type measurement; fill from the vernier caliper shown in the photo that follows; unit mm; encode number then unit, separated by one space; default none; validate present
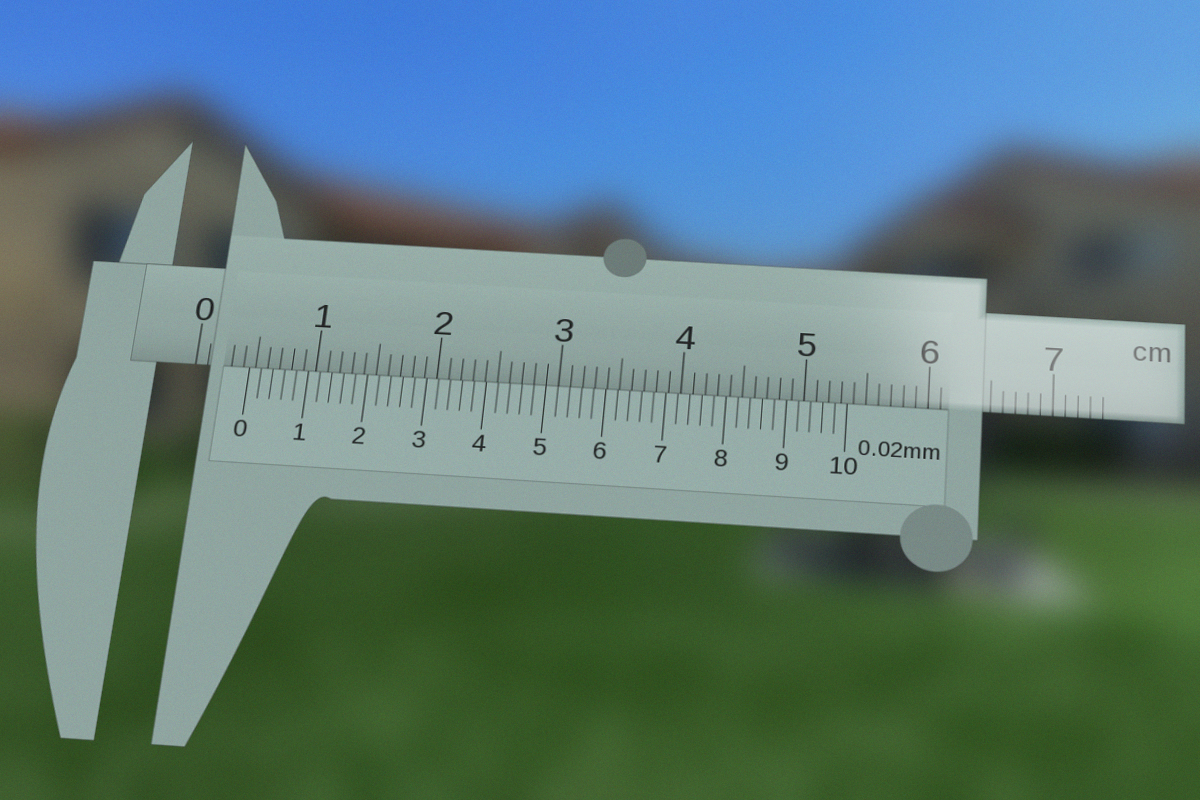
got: 4.5 mm
